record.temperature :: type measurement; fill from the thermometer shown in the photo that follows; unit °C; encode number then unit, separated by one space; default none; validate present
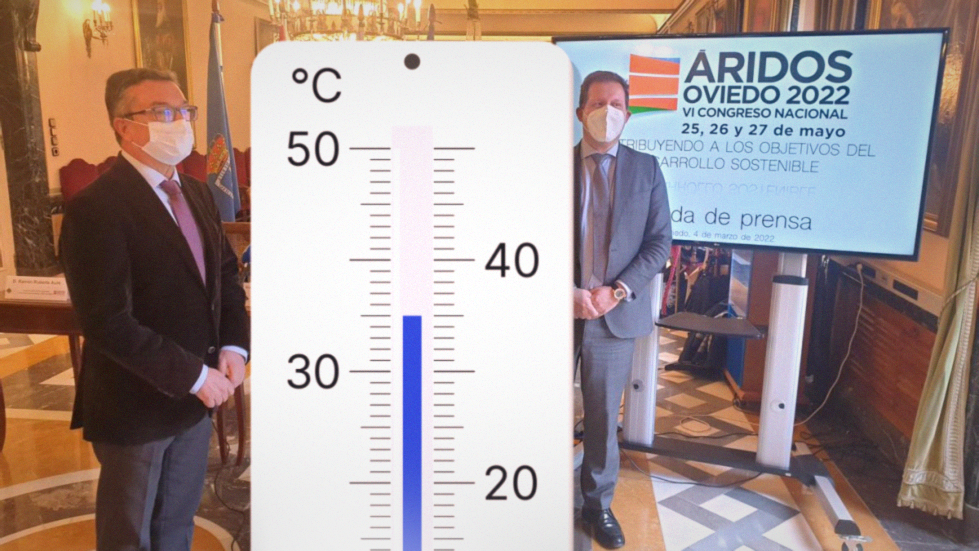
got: 35 °C
